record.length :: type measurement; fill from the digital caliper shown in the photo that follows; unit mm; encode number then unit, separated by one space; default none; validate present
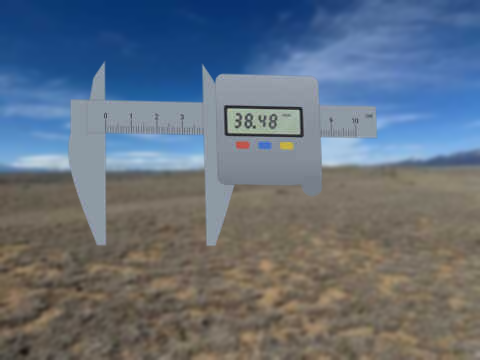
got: 38.48 mm
